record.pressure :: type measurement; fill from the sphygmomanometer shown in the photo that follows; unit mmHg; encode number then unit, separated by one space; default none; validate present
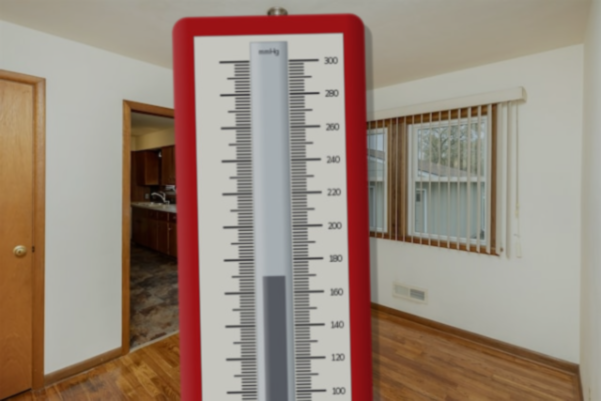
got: 170 mmHg
